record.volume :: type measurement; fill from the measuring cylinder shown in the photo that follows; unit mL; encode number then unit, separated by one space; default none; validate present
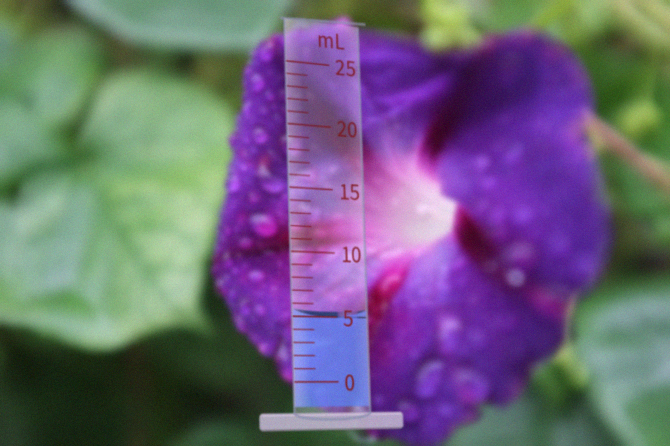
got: 5 mL
